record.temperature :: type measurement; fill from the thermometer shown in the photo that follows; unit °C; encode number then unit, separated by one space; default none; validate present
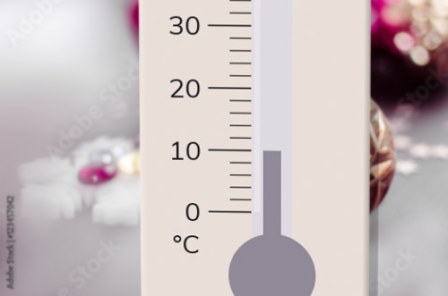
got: 10 °C
